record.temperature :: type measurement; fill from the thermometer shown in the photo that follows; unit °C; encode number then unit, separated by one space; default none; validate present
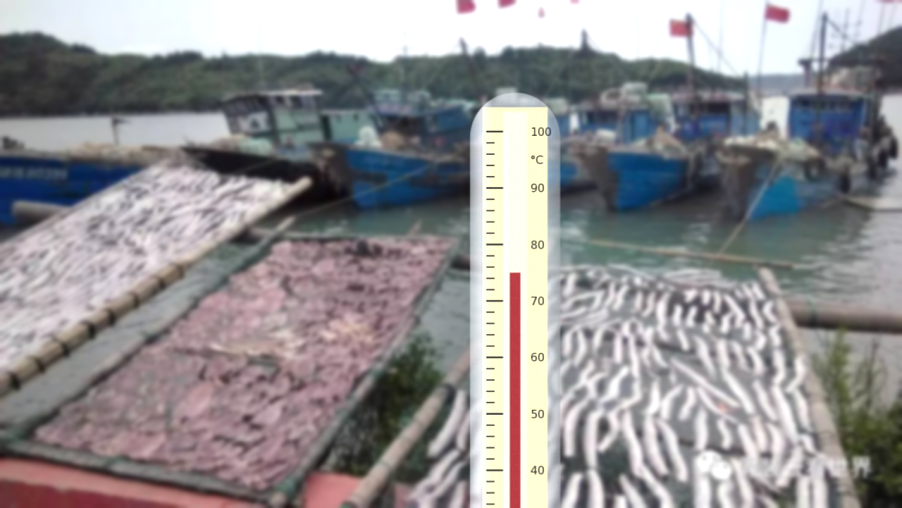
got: 75 °C
